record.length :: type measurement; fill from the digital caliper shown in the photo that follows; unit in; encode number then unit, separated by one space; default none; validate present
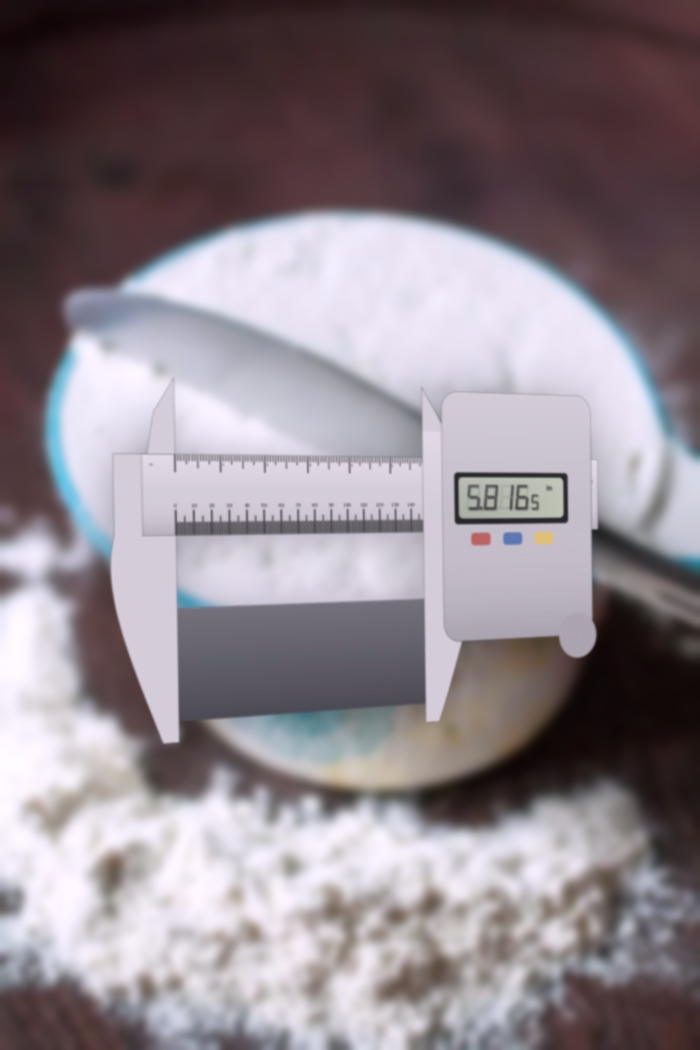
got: 5.8165 in
